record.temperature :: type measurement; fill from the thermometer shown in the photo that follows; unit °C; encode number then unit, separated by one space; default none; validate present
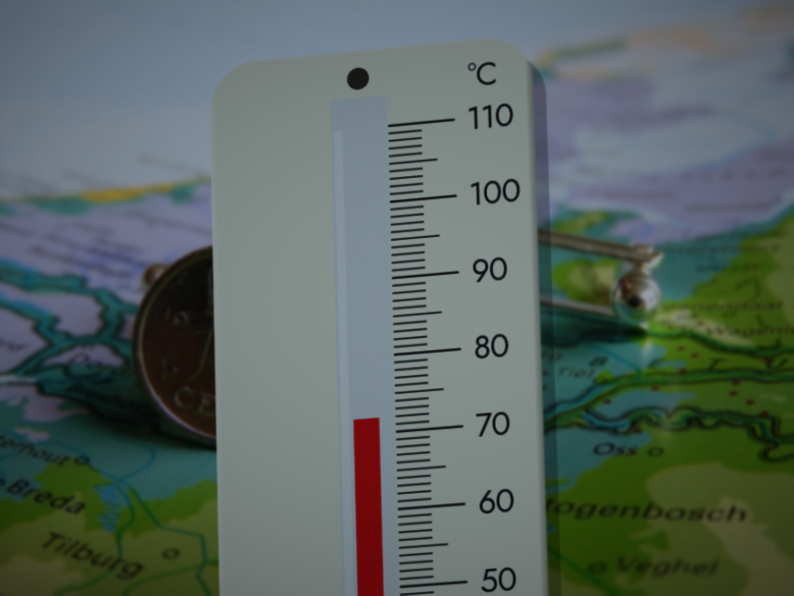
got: 72 °C
